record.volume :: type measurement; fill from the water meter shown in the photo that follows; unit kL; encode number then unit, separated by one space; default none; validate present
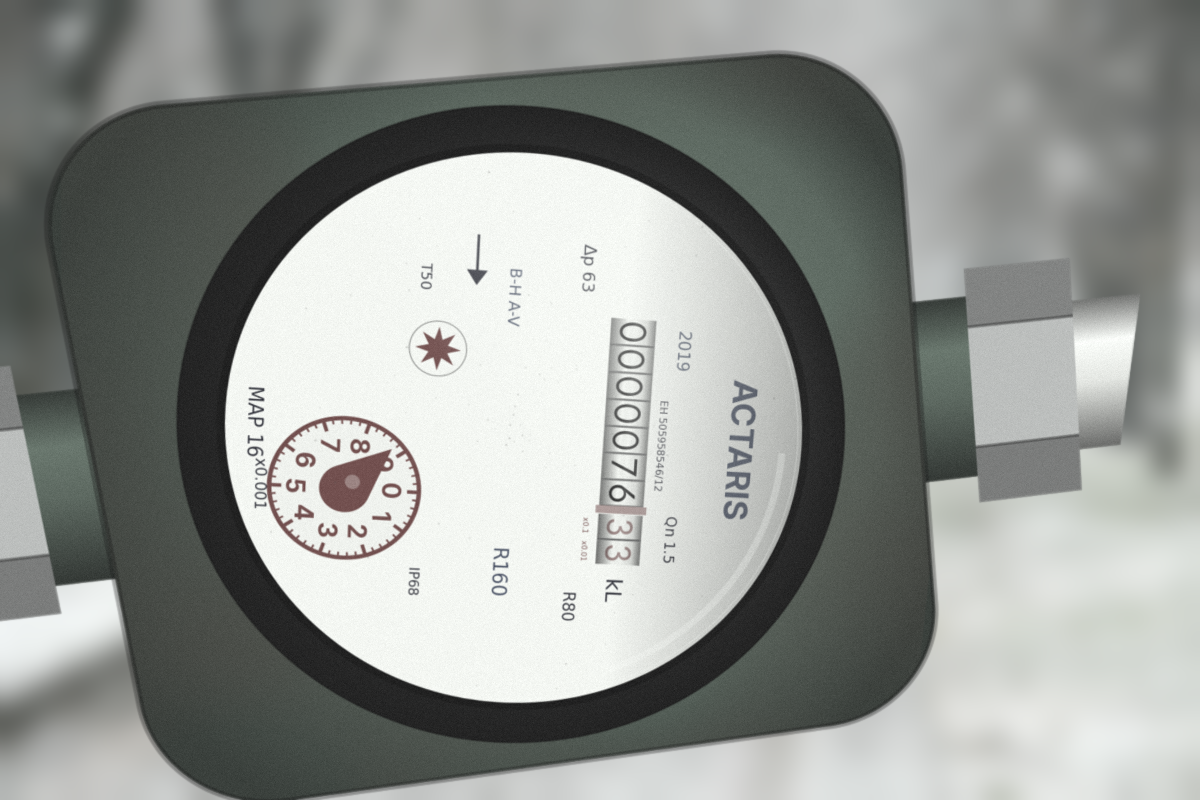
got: 76.338 kL
